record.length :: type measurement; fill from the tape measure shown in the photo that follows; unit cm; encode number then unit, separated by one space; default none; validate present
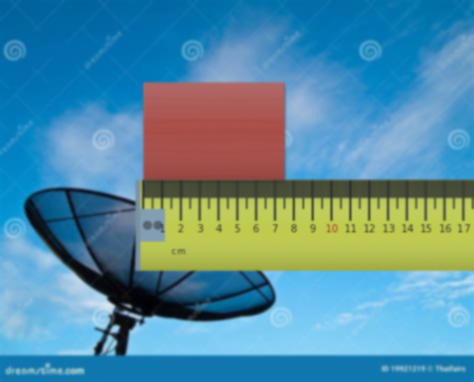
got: 7.5 cm
